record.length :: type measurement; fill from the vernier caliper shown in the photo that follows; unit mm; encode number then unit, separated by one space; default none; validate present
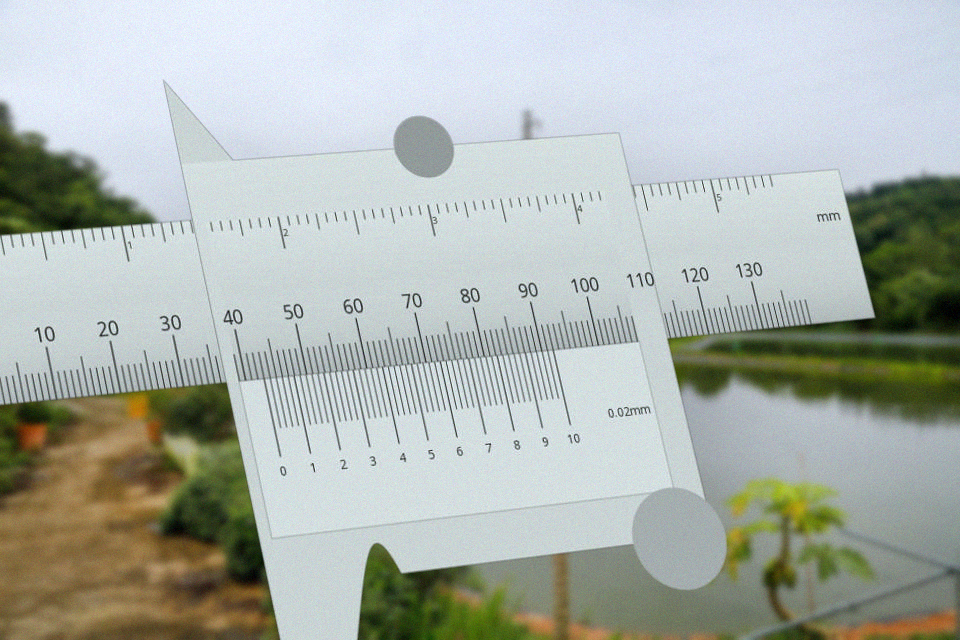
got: 43.0 mm
